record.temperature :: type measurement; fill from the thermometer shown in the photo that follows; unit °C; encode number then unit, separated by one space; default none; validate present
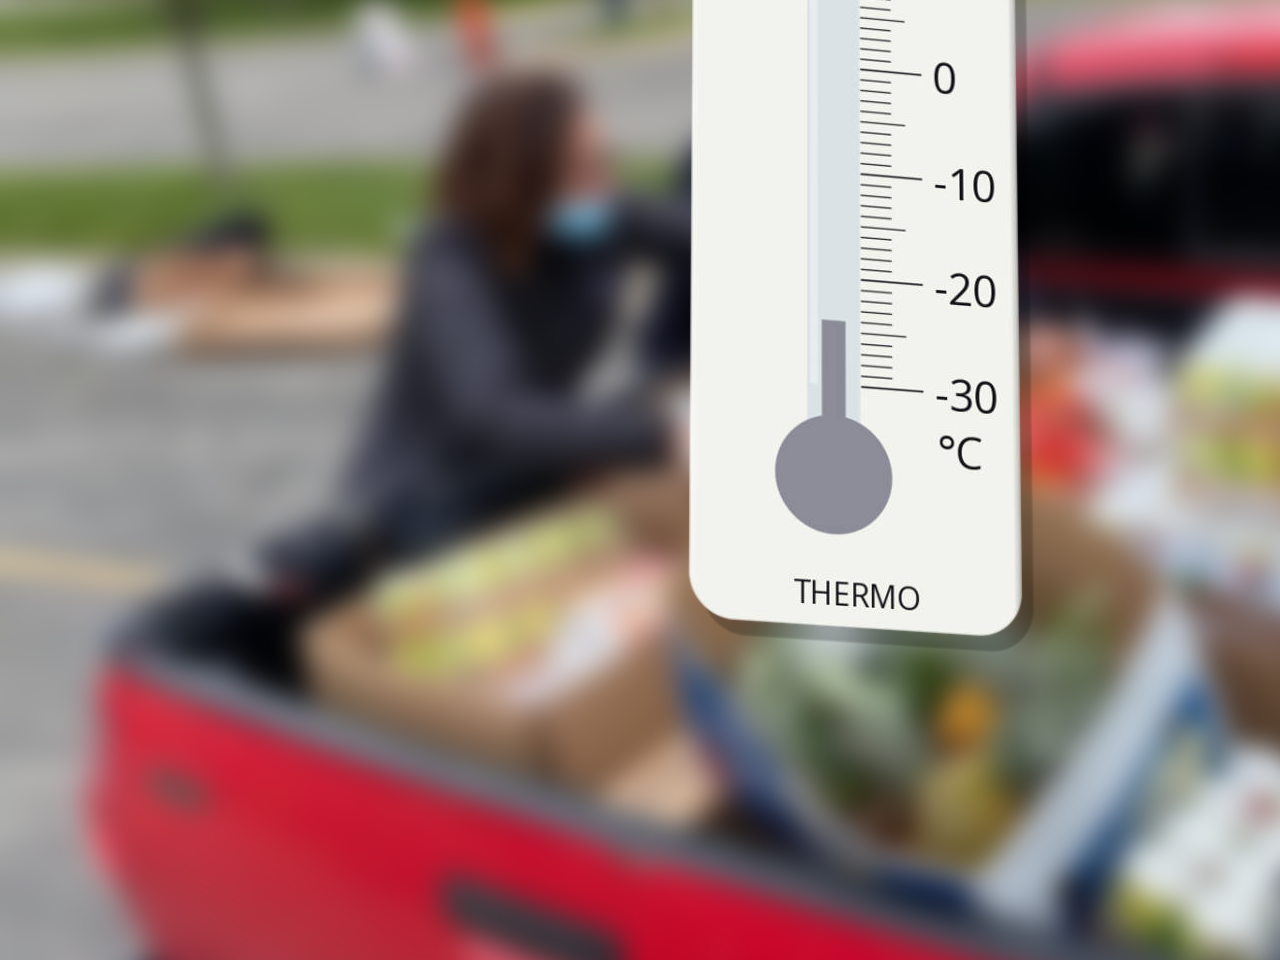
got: -24 °C
